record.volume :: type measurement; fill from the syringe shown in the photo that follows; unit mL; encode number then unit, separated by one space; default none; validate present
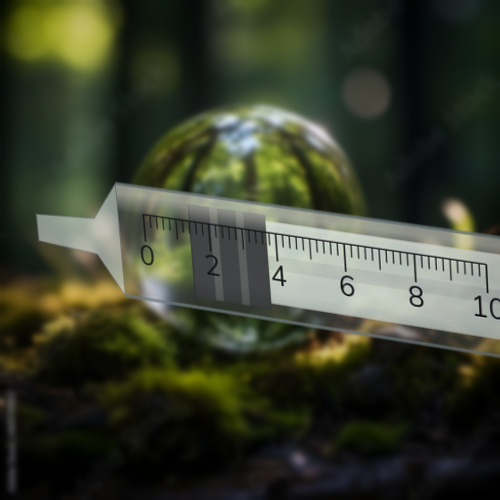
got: 1.4 mL
